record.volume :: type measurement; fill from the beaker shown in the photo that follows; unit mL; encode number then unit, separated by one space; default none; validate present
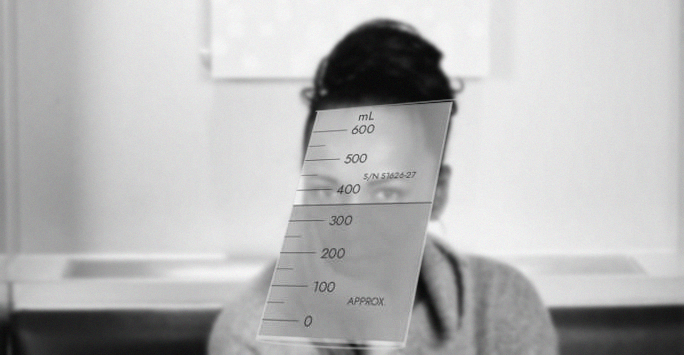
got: 350 mL
